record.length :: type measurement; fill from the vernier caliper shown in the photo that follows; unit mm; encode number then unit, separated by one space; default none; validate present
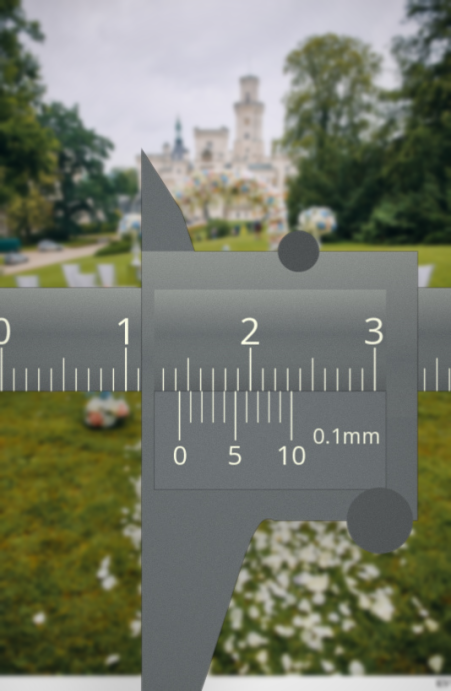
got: 14.3 mm
